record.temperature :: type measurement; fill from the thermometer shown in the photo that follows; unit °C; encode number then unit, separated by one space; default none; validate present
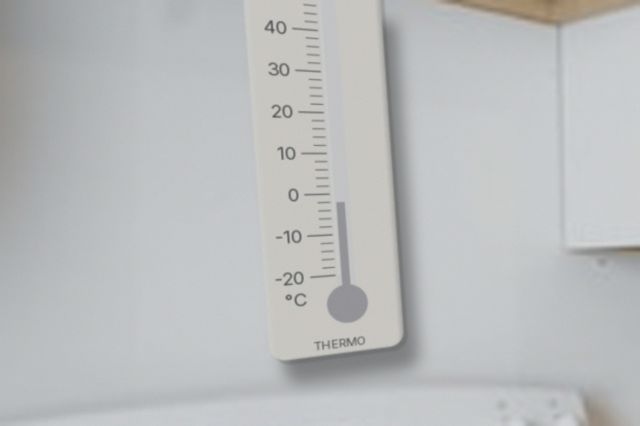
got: -2 °C
